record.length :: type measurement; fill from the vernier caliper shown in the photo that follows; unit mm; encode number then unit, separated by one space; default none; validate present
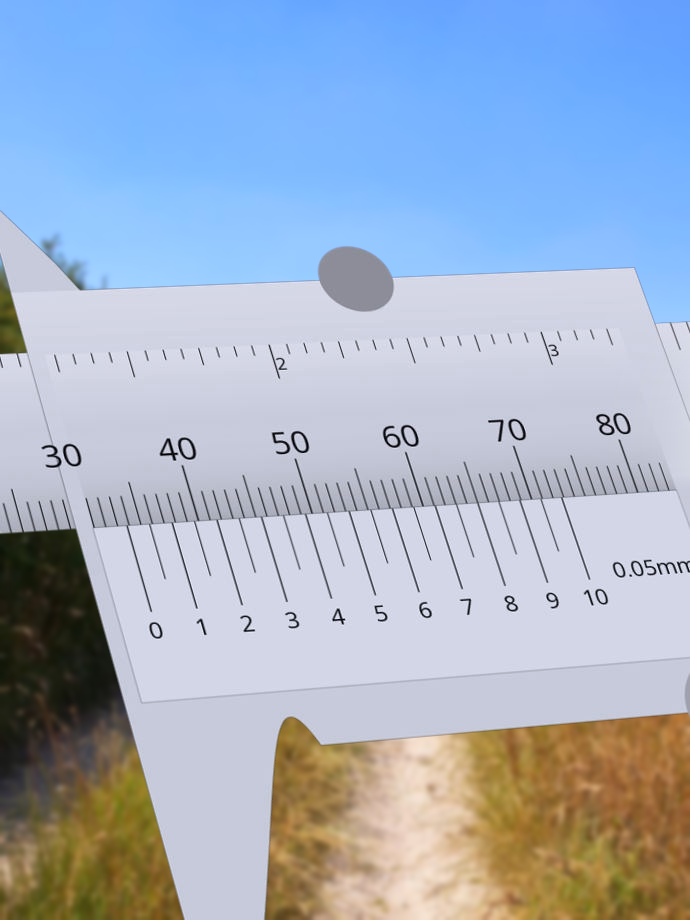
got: 33.8 mm
